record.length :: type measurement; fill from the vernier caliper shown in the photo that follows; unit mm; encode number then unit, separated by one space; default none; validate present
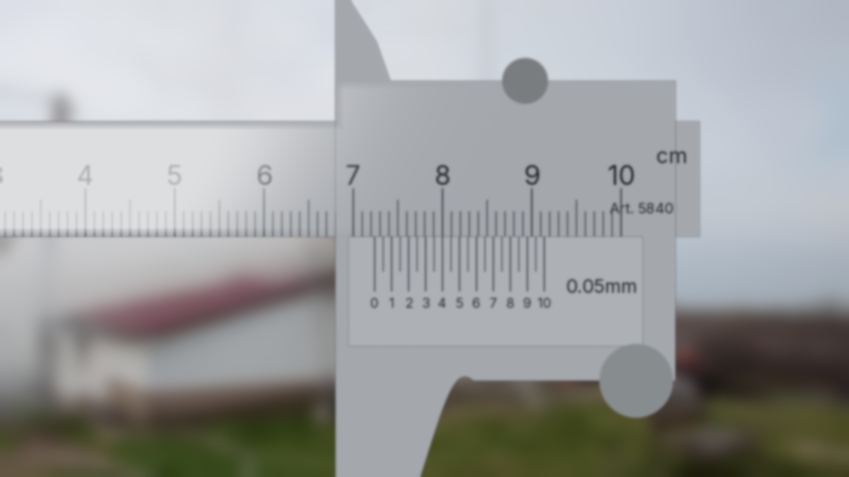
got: 72.4 mm
